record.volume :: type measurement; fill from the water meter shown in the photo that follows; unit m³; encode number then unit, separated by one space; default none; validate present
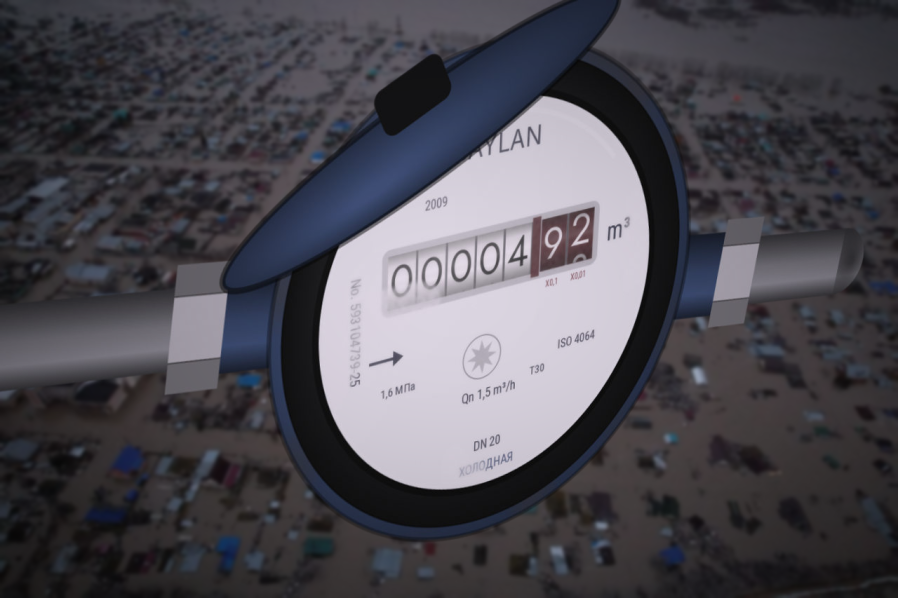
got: 4.92 m³
